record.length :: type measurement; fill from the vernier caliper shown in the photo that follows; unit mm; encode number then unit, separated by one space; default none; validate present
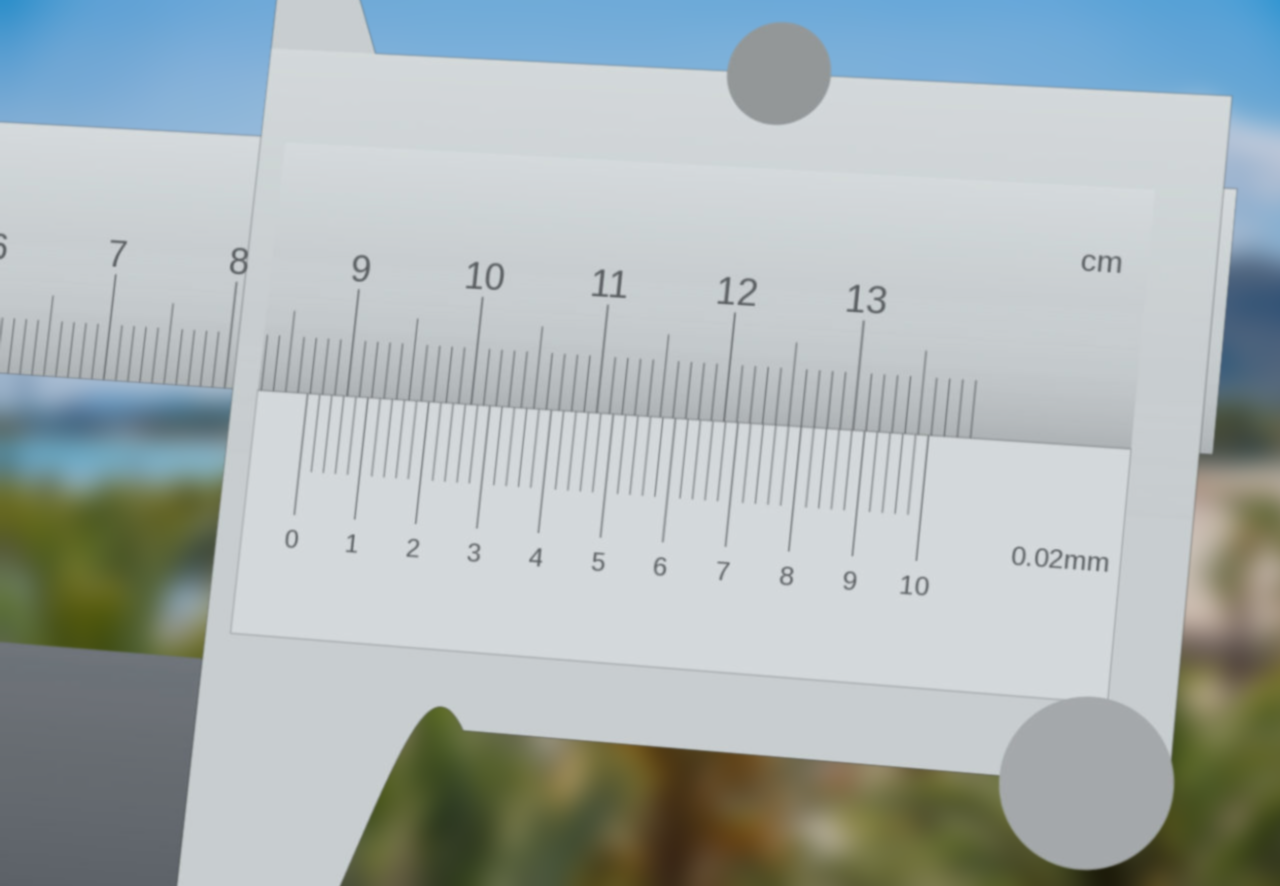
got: 86.8 mm
